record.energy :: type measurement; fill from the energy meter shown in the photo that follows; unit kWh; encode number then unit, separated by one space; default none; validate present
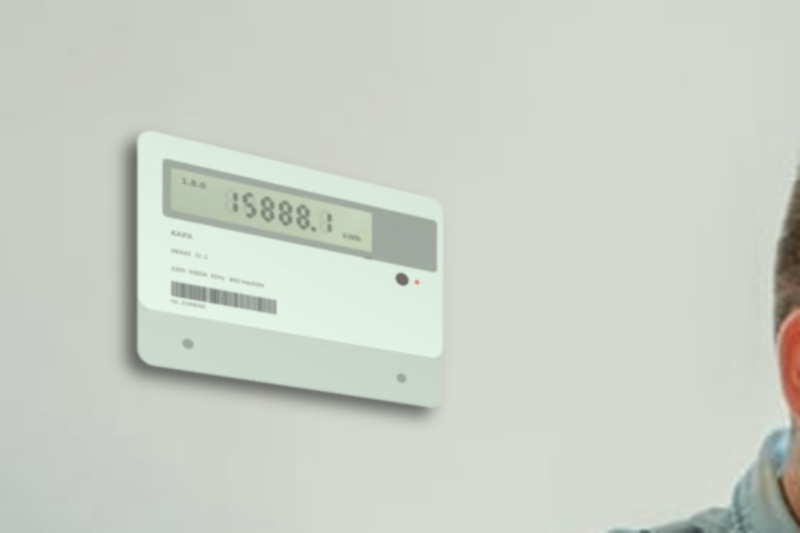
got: 15888.1 kWh
